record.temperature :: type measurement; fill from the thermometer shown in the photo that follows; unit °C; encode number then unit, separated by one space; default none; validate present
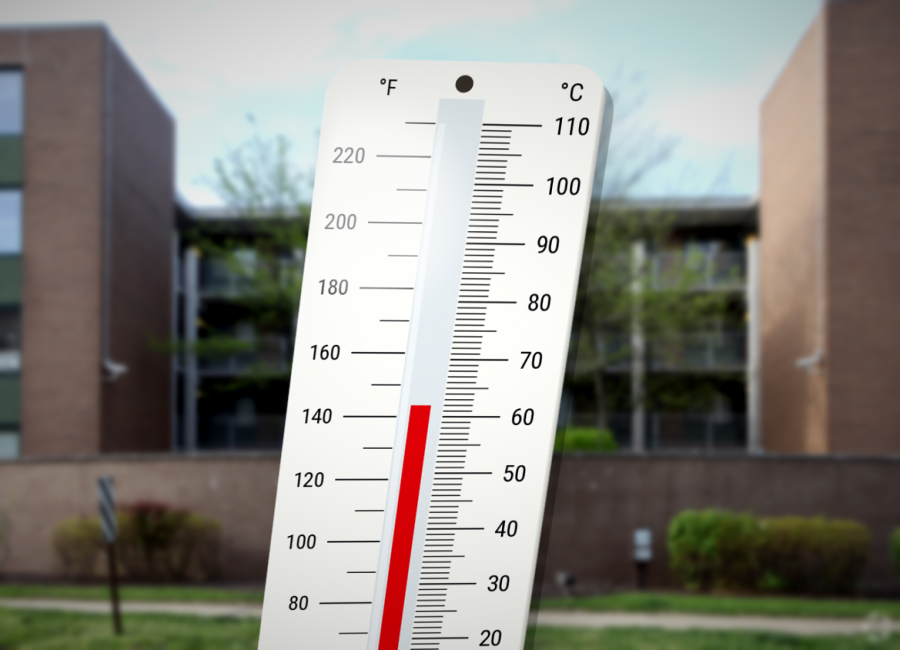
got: 62 °C
